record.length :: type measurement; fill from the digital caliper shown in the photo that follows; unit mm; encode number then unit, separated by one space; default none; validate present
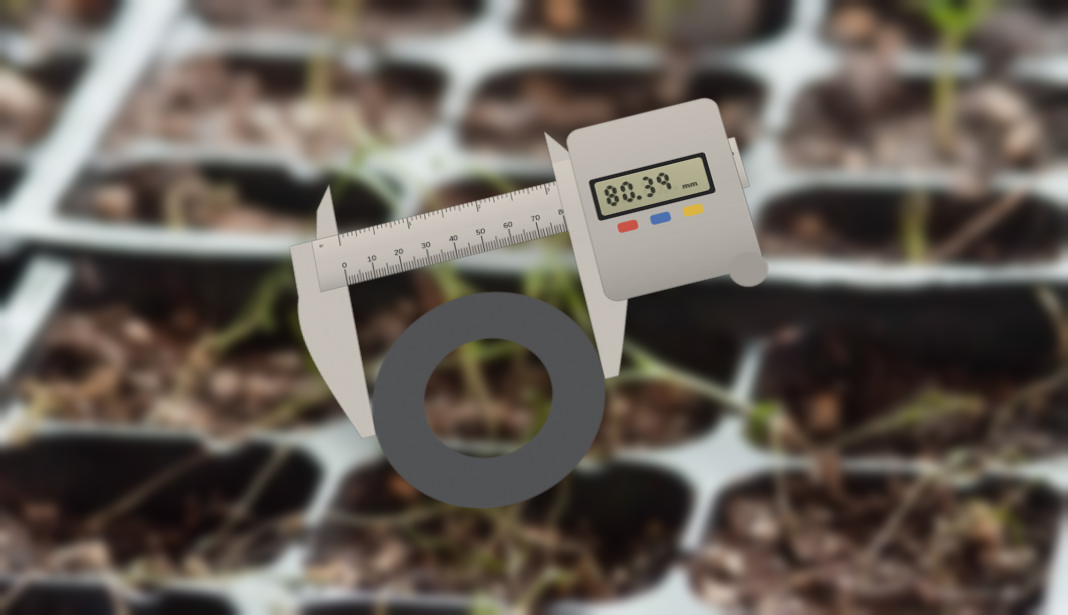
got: 80.39 mm
